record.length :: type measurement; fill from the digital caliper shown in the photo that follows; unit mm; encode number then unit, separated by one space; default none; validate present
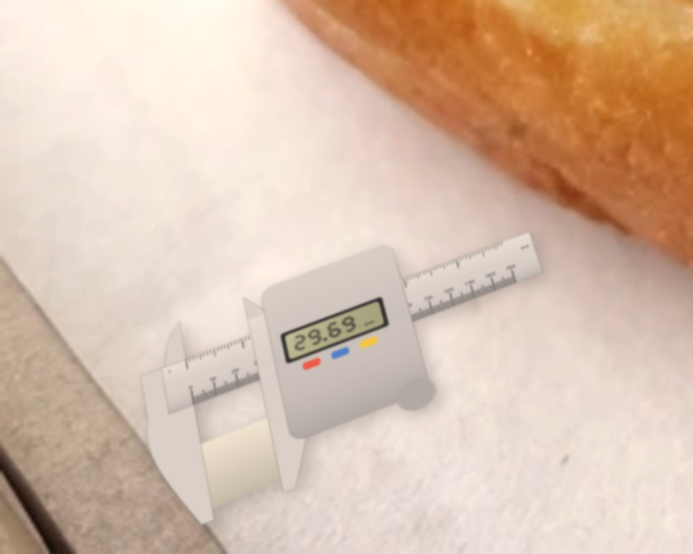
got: 29.69 mm
